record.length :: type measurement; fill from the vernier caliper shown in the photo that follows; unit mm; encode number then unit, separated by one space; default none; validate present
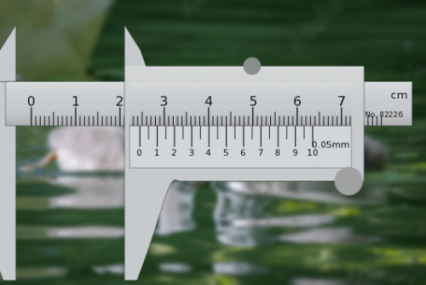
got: 24.5 mm
